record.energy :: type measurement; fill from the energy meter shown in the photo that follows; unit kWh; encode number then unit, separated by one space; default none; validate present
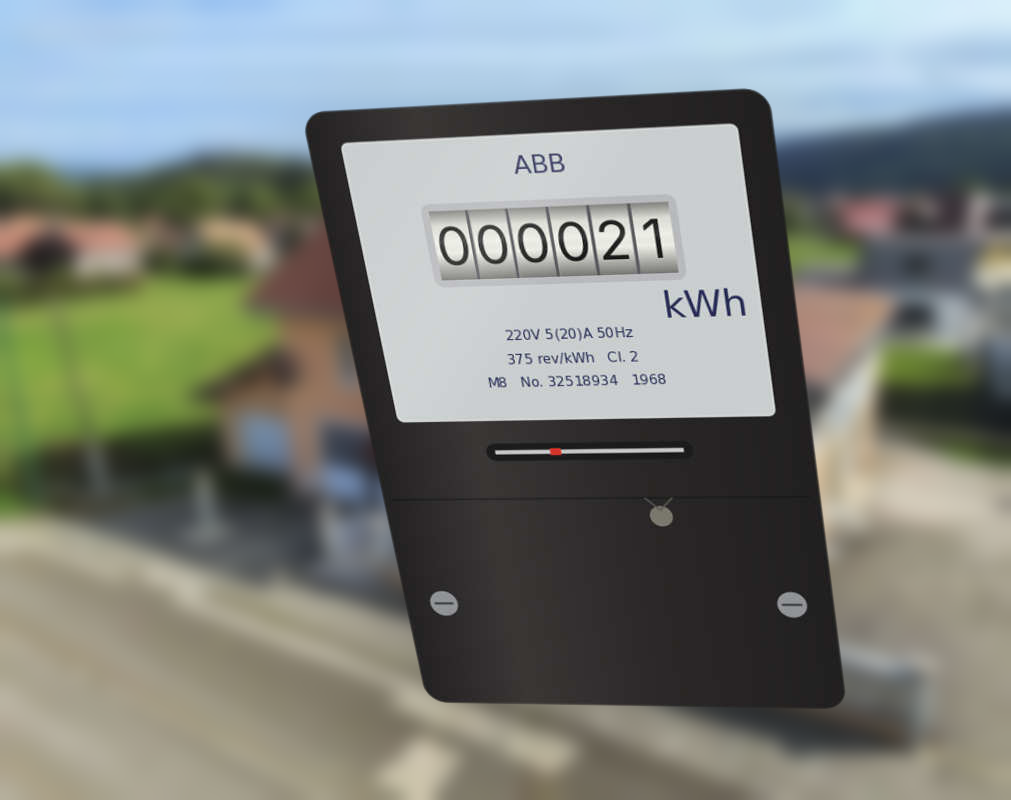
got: 21 kWh
